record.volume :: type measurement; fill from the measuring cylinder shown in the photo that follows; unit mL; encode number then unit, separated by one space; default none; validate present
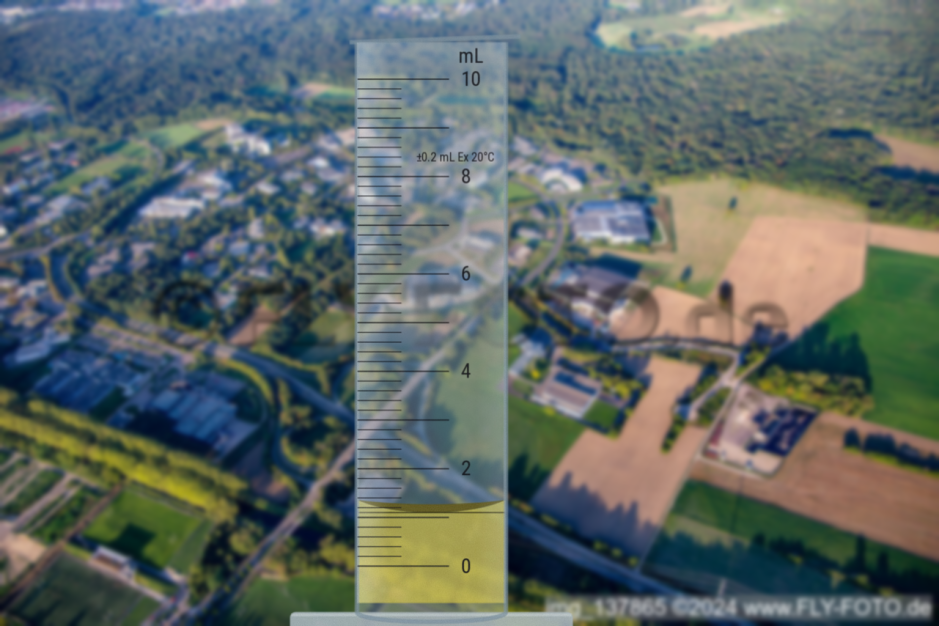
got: 1.1 mL
